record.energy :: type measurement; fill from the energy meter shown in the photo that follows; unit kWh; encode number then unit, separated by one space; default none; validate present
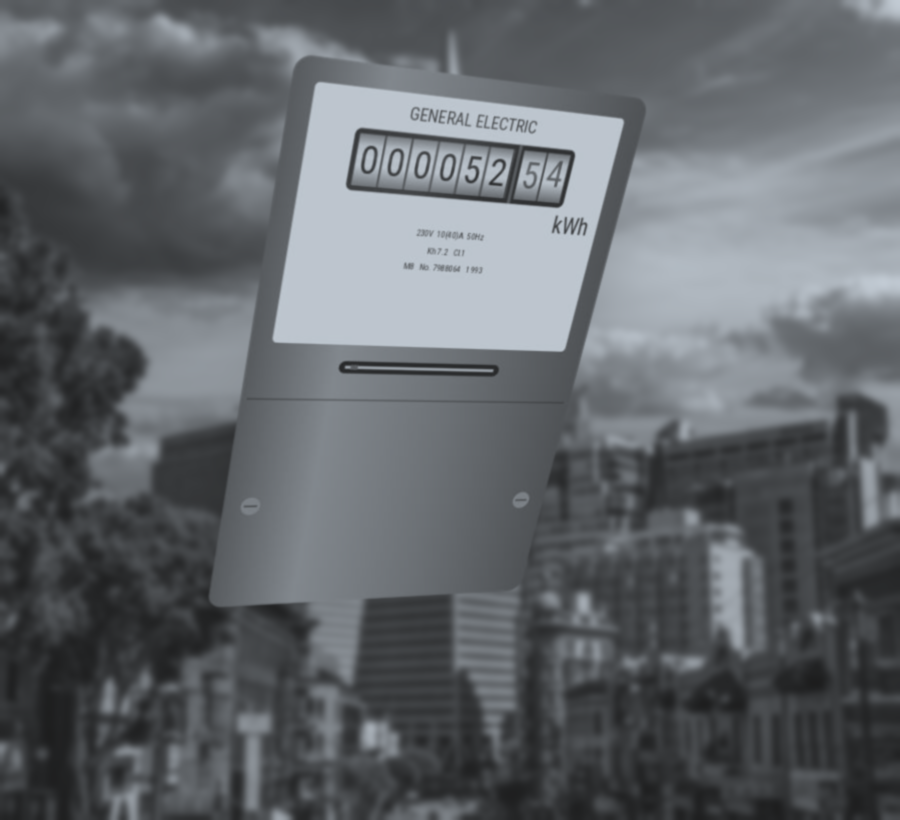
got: 52.54 kWh
